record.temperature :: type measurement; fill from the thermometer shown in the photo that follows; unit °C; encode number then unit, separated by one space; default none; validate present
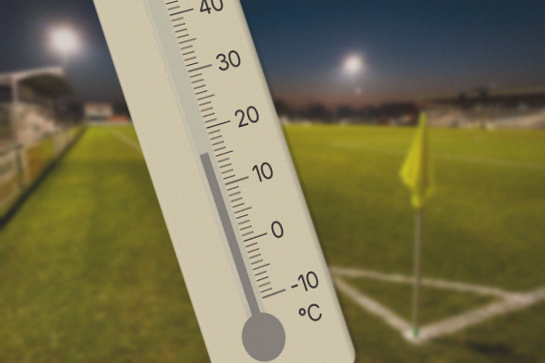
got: 16 °C
